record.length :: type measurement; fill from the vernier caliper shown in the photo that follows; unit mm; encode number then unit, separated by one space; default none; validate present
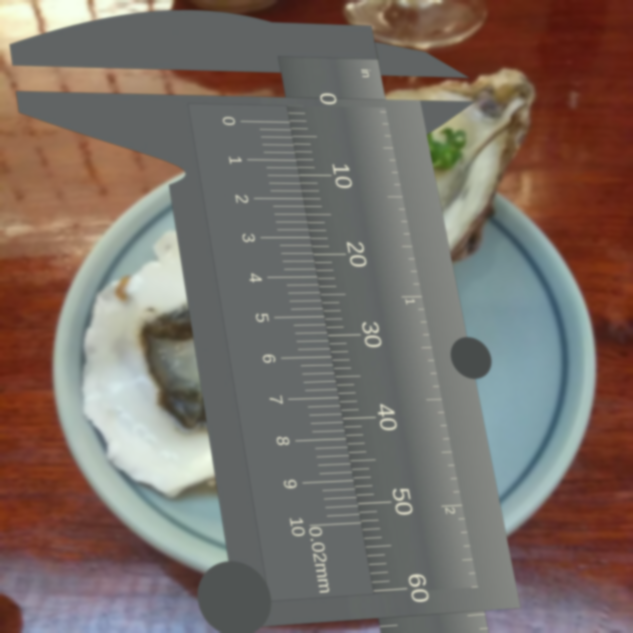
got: 3.2 mm
